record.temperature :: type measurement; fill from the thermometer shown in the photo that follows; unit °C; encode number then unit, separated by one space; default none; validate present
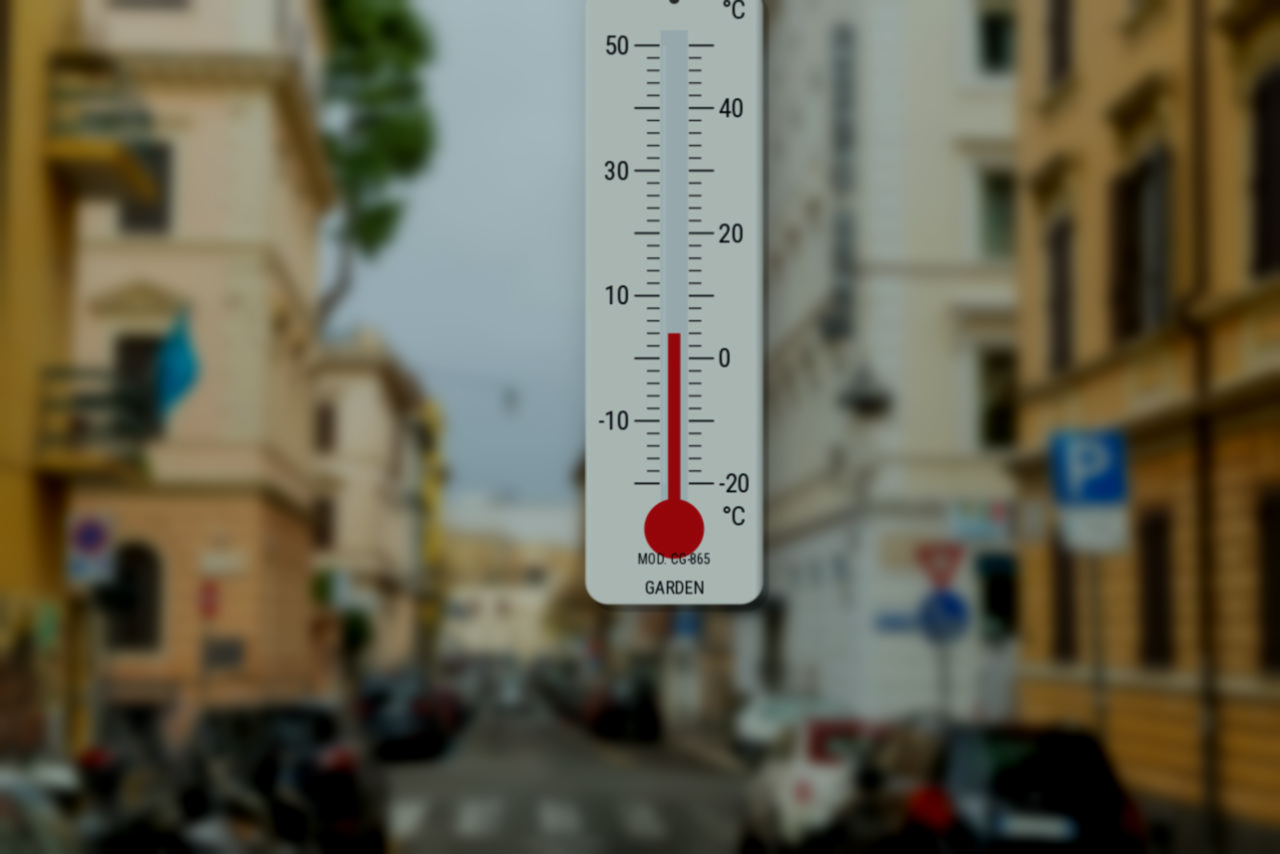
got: 4 °C
